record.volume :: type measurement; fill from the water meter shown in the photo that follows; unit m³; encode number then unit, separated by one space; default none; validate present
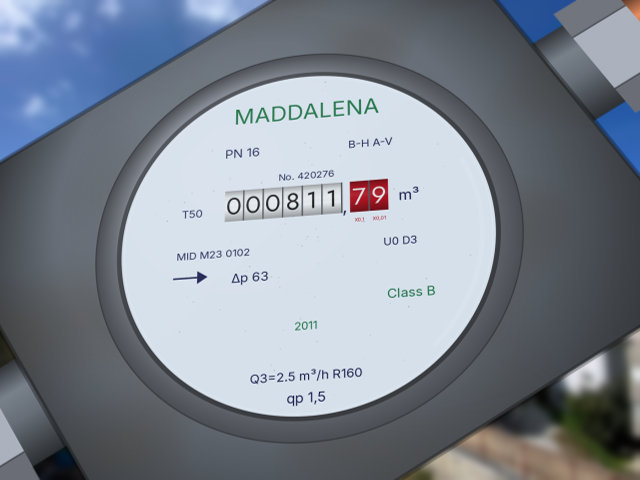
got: 811.79 m³
